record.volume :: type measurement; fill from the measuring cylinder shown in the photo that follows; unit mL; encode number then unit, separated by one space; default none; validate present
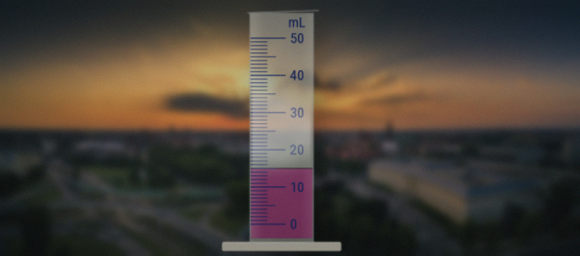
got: 15 mL
